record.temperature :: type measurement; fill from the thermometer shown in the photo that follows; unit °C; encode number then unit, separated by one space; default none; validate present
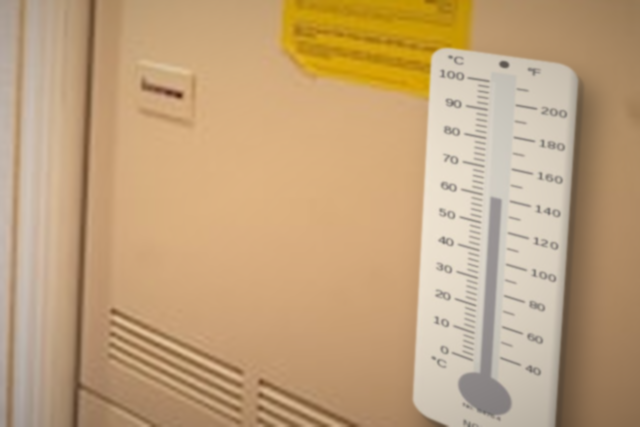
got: 60 °C
